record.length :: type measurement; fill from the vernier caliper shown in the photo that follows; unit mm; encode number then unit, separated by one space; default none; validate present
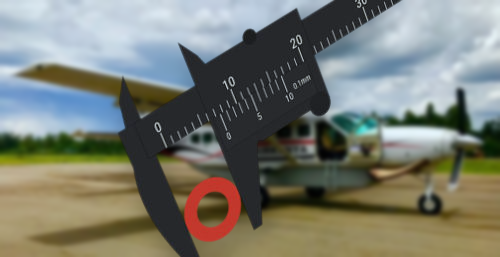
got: 7.6 mm
